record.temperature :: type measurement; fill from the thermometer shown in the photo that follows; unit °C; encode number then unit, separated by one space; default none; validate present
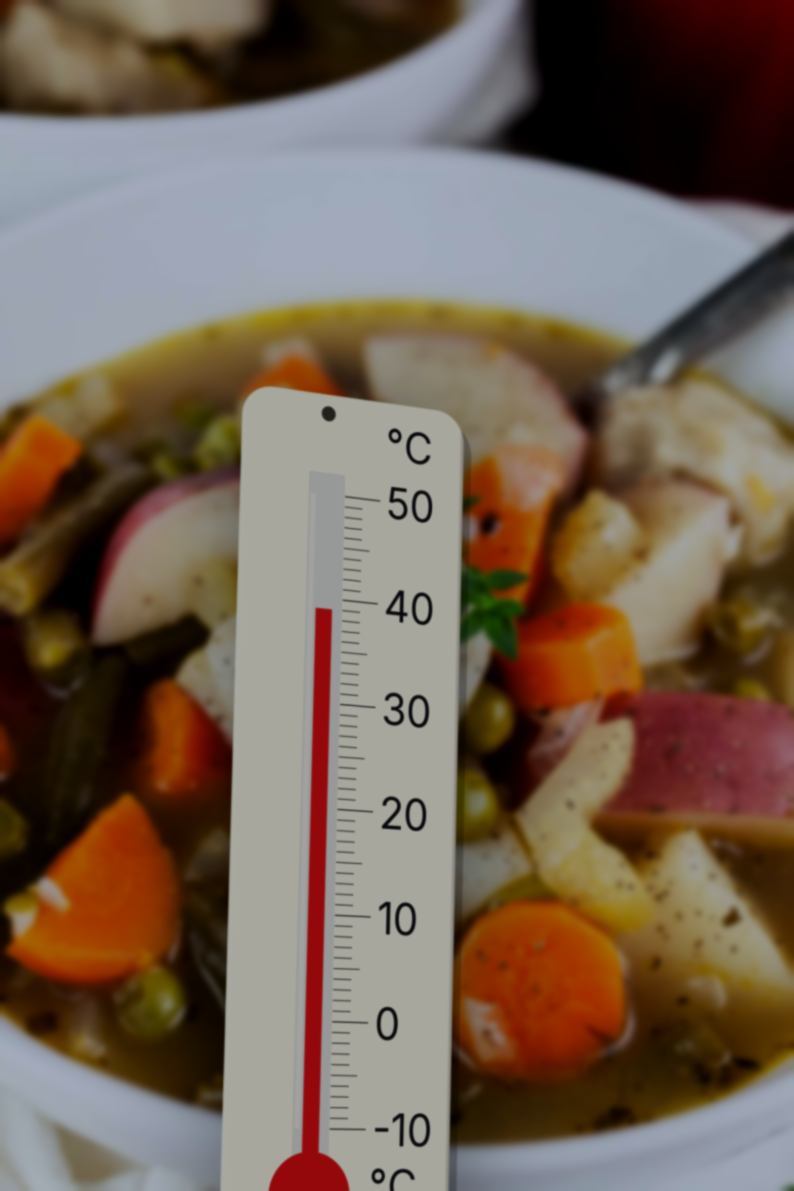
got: 39 °C
